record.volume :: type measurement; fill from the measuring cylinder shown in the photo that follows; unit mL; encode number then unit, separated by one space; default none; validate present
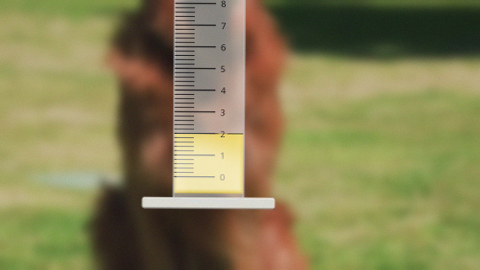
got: 2 mL
